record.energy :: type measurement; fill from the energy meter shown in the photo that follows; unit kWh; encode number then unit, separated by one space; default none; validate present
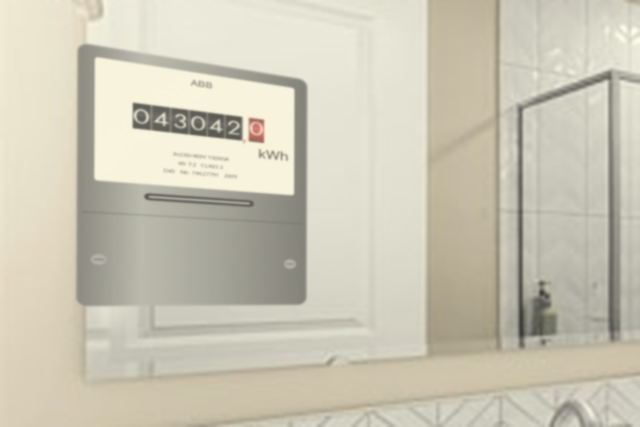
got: 43042.0 kWh
